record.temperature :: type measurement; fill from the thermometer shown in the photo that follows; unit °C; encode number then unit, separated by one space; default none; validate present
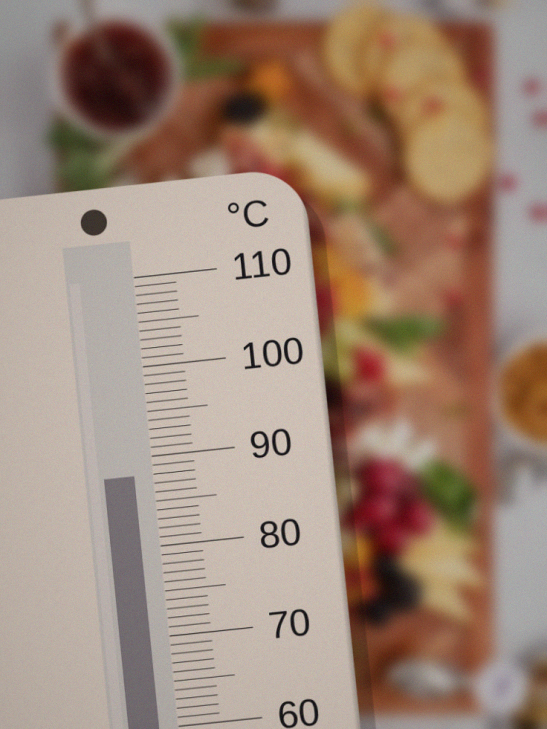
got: 88 °C
